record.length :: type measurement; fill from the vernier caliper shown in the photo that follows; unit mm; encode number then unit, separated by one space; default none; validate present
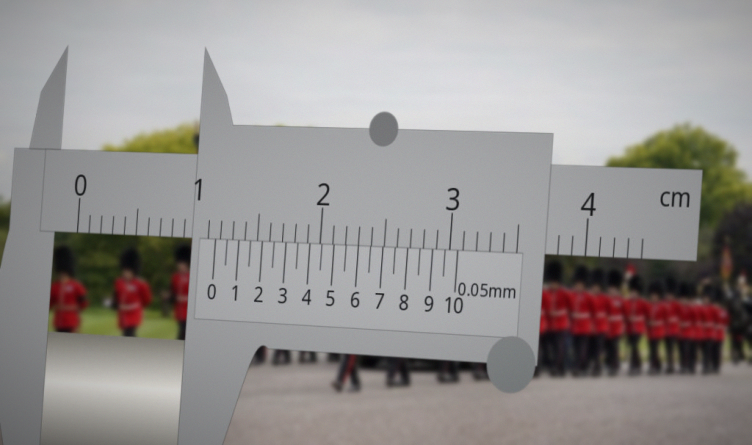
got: 11.6 mm
